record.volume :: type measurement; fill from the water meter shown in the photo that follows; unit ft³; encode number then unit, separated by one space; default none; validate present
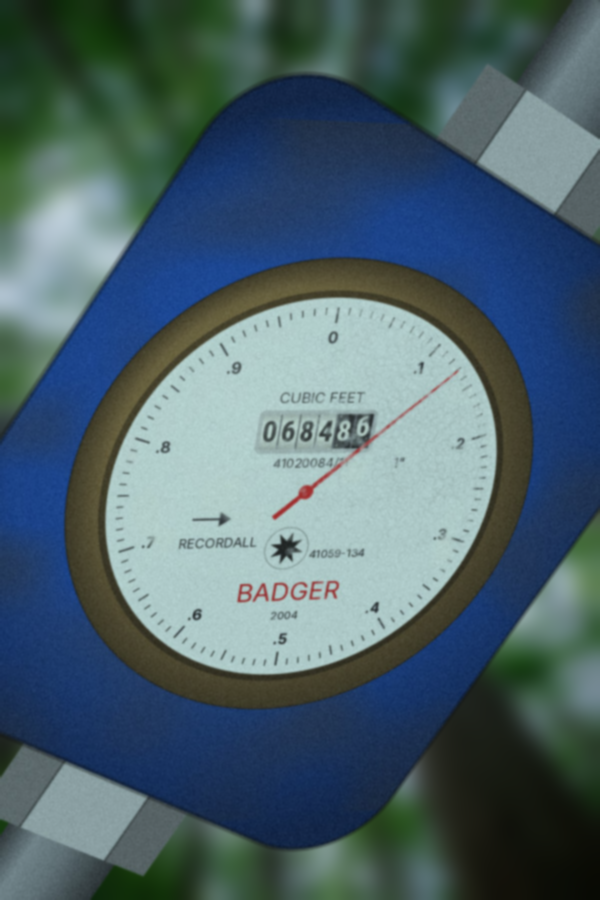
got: 68486.13 ft³
